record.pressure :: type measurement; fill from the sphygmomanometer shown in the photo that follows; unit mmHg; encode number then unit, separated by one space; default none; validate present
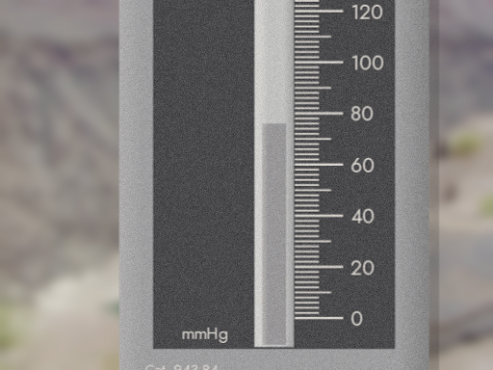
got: 76 mmHg
